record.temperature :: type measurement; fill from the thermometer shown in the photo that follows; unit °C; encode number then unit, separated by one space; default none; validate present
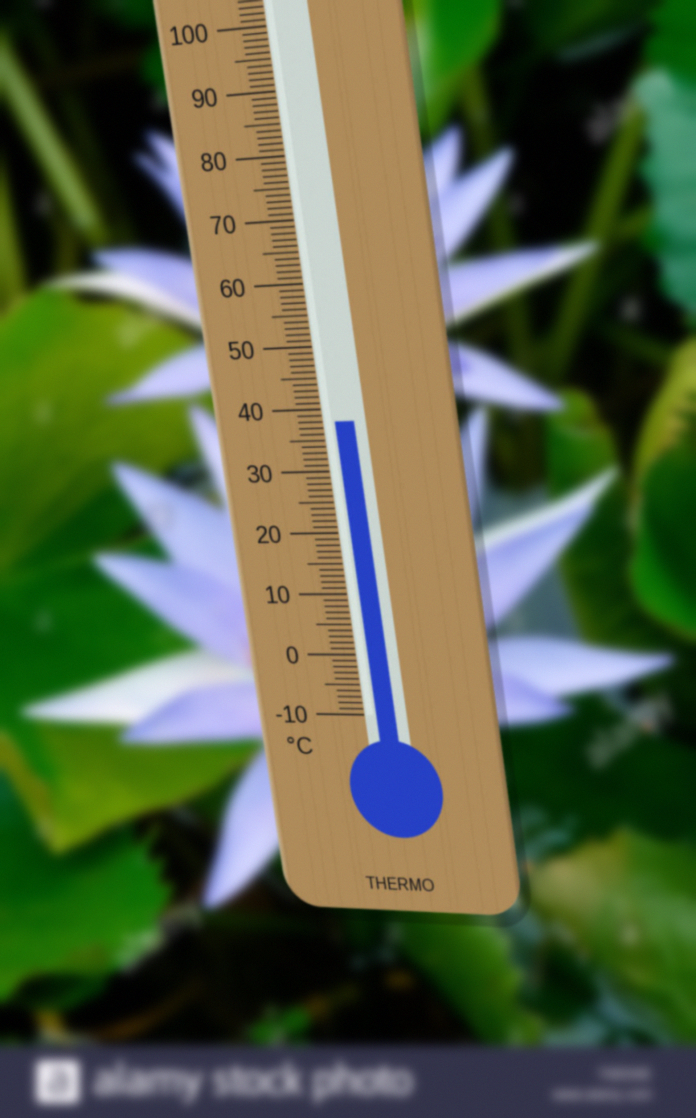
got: 38 °C
